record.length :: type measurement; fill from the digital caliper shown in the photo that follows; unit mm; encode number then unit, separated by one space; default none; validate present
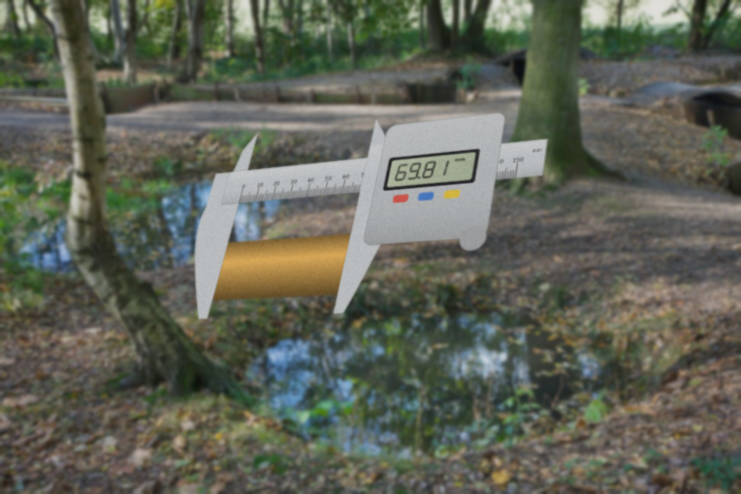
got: 69.81 mm
